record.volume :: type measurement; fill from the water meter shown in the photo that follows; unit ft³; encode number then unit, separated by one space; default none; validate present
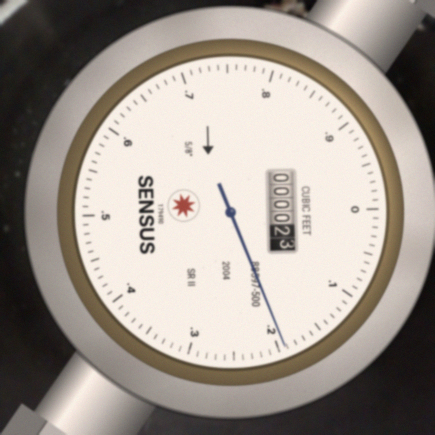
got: 23.19 ft³
